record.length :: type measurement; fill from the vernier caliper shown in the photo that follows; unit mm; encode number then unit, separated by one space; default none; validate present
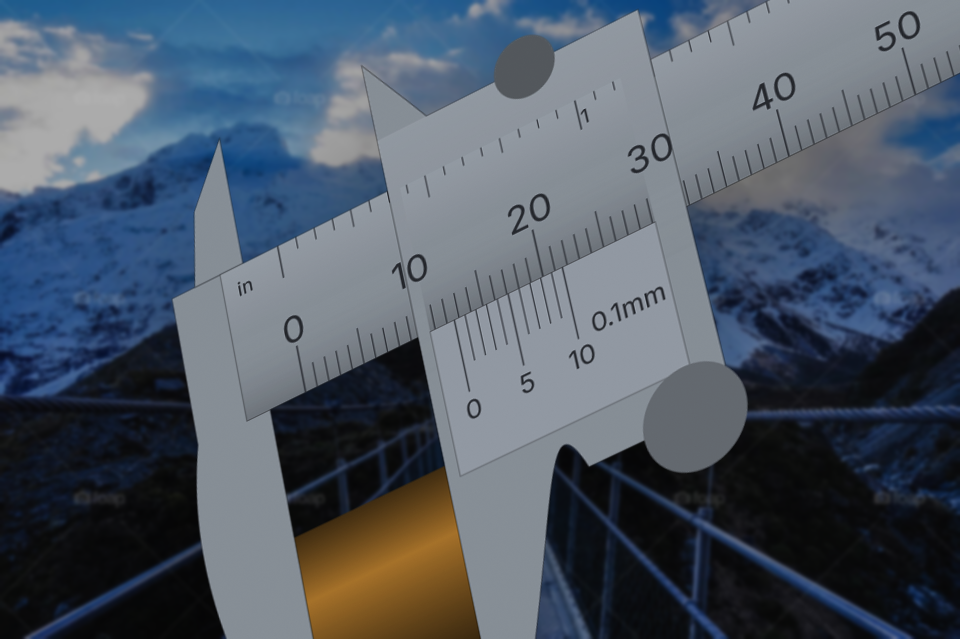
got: 12.6 mm
